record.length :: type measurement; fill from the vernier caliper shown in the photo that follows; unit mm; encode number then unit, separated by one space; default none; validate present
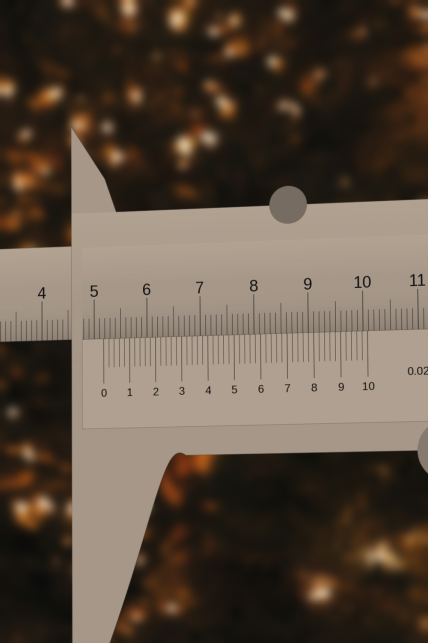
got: 51.8 mm
